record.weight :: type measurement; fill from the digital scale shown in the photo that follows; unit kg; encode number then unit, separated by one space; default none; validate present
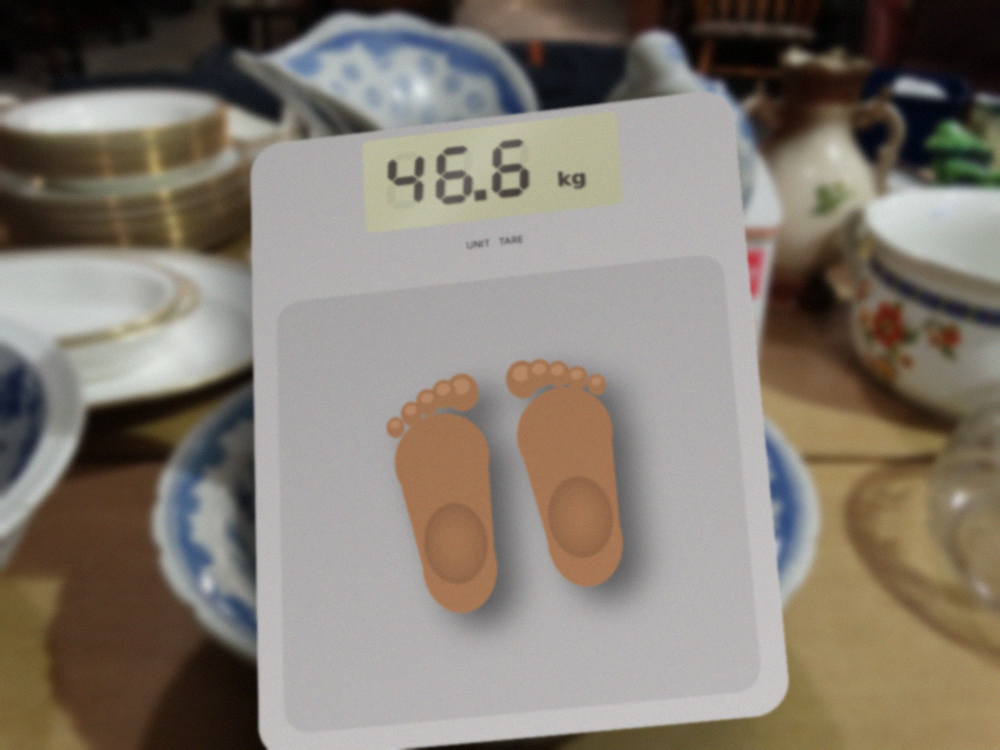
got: 46.6 kg
